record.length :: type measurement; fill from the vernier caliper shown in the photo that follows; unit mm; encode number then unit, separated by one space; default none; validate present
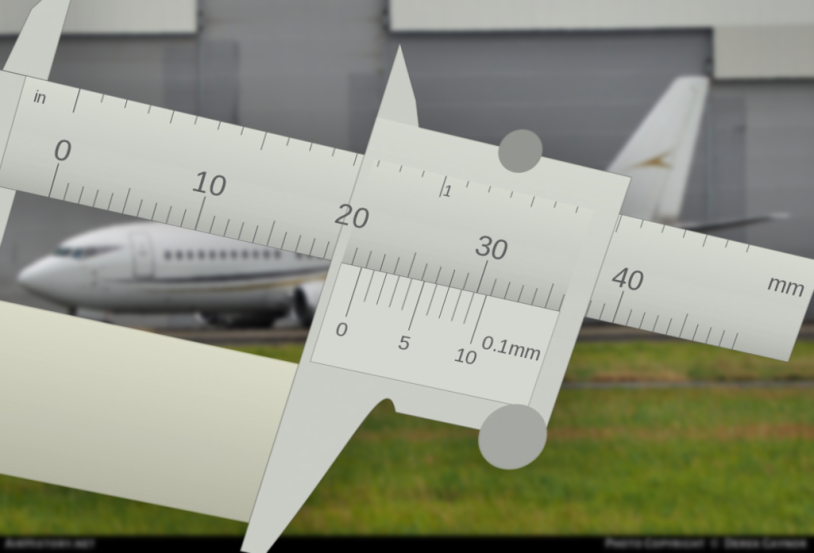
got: 21.7 mm
